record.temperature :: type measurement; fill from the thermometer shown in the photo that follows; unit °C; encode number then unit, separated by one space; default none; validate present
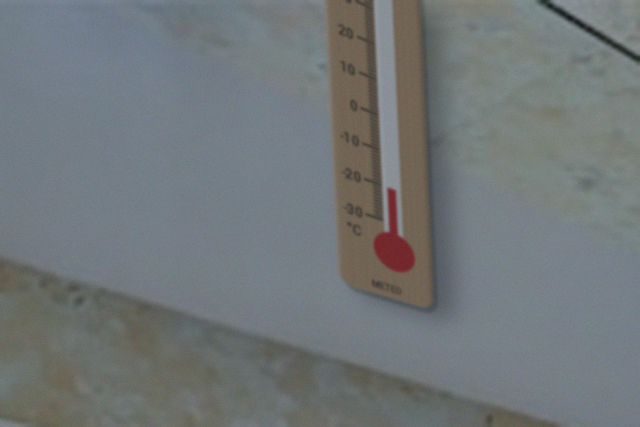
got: -20 °C
